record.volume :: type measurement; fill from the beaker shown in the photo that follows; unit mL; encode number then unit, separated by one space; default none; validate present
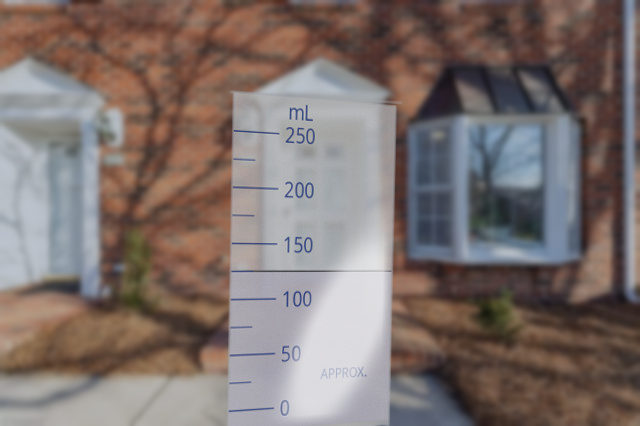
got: 125 mL
